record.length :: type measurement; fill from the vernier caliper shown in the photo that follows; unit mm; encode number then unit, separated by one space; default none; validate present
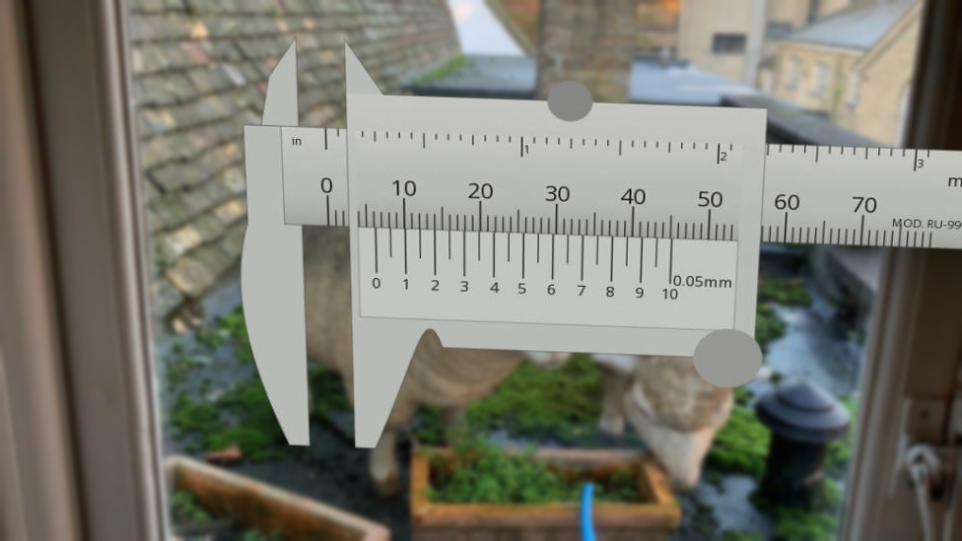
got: 6.2 mm
